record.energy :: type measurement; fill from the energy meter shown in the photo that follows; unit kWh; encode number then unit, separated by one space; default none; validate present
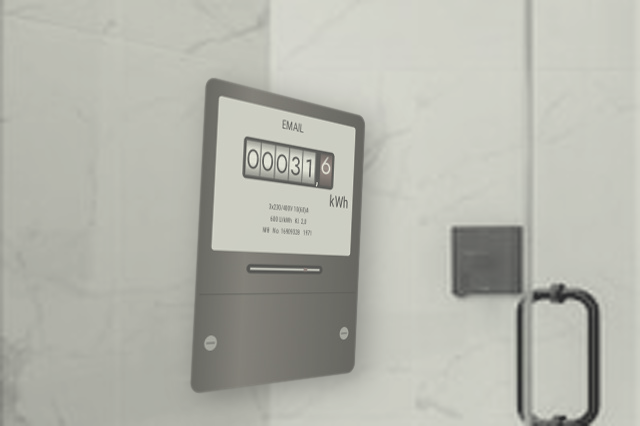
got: 31.6 kWh
